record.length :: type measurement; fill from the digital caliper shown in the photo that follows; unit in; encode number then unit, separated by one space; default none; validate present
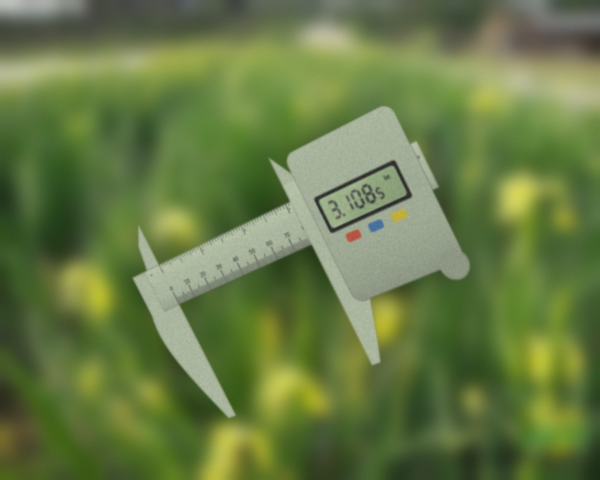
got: 3.1085 in
